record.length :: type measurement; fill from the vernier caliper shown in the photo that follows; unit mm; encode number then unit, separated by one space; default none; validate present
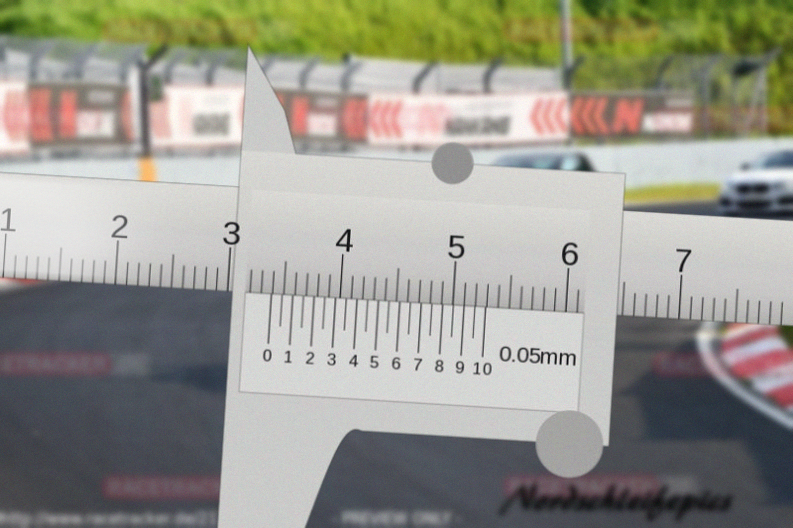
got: 33.9 mm
